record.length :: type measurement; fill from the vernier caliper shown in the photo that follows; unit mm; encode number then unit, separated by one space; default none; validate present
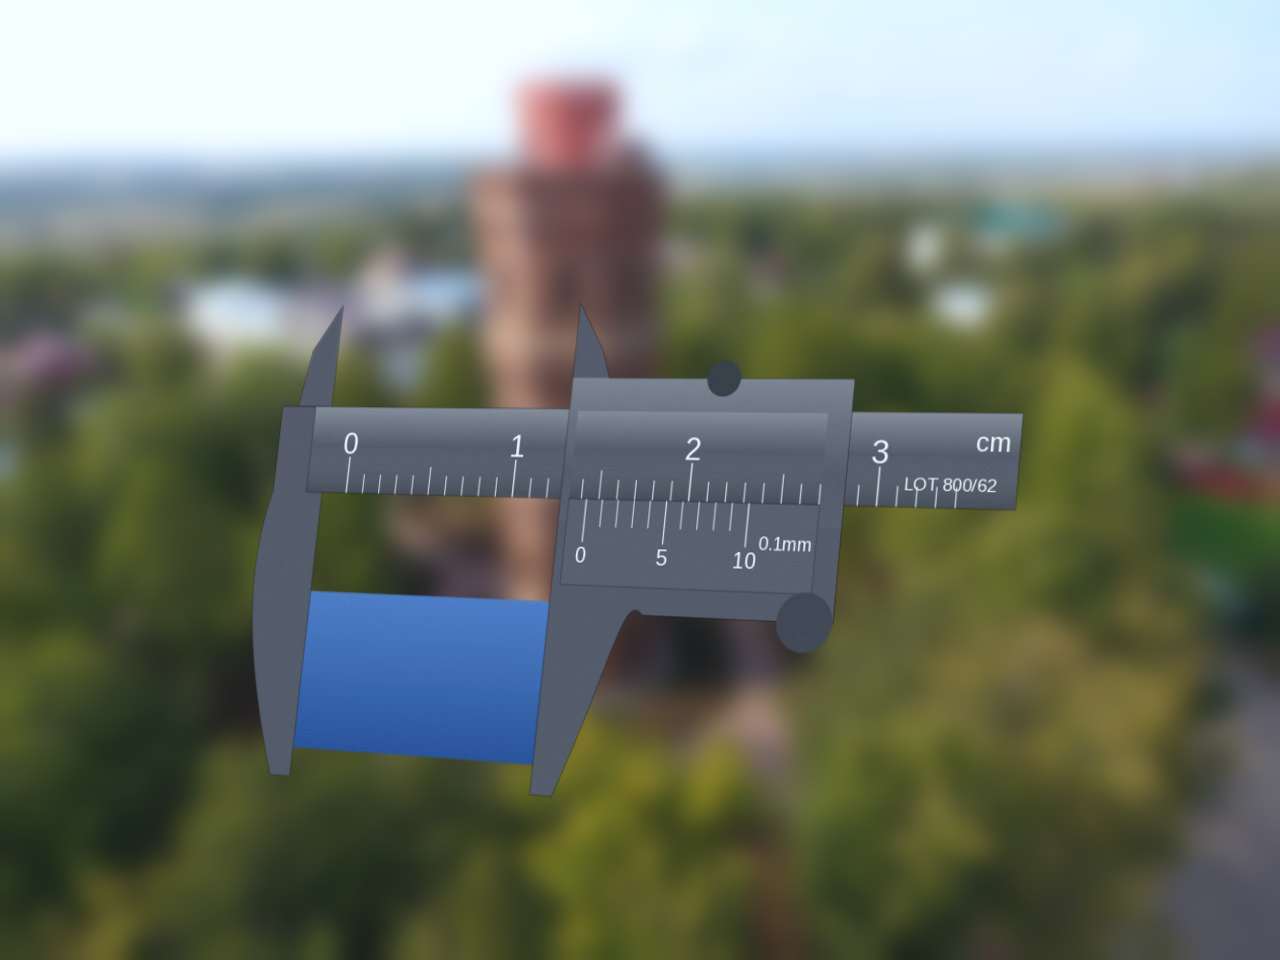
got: 14.3 mm
